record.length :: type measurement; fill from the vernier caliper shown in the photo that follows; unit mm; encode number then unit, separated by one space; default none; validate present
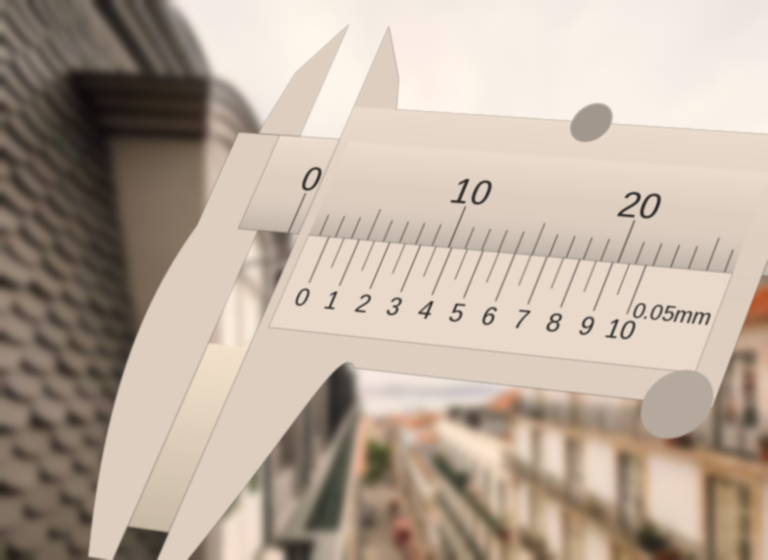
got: 2.6 mm
